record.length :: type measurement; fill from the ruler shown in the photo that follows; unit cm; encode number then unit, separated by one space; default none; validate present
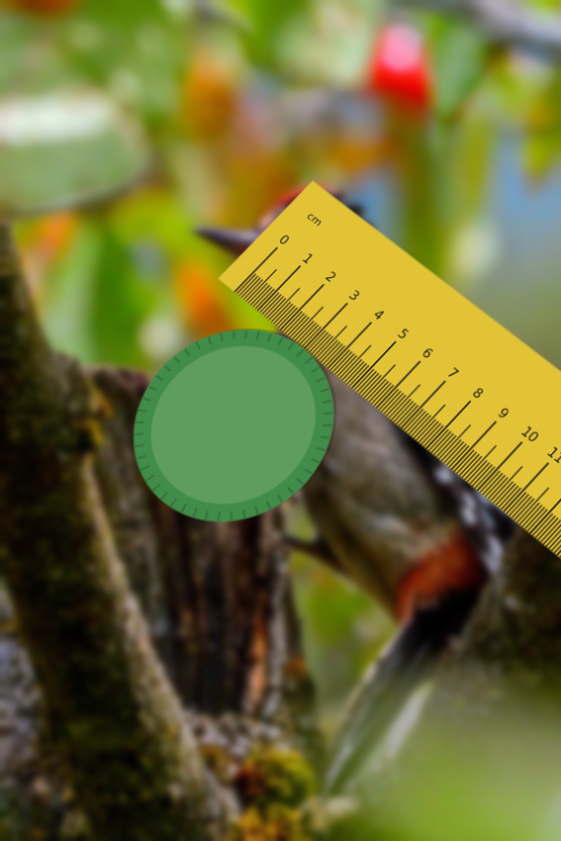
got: 6 cm
